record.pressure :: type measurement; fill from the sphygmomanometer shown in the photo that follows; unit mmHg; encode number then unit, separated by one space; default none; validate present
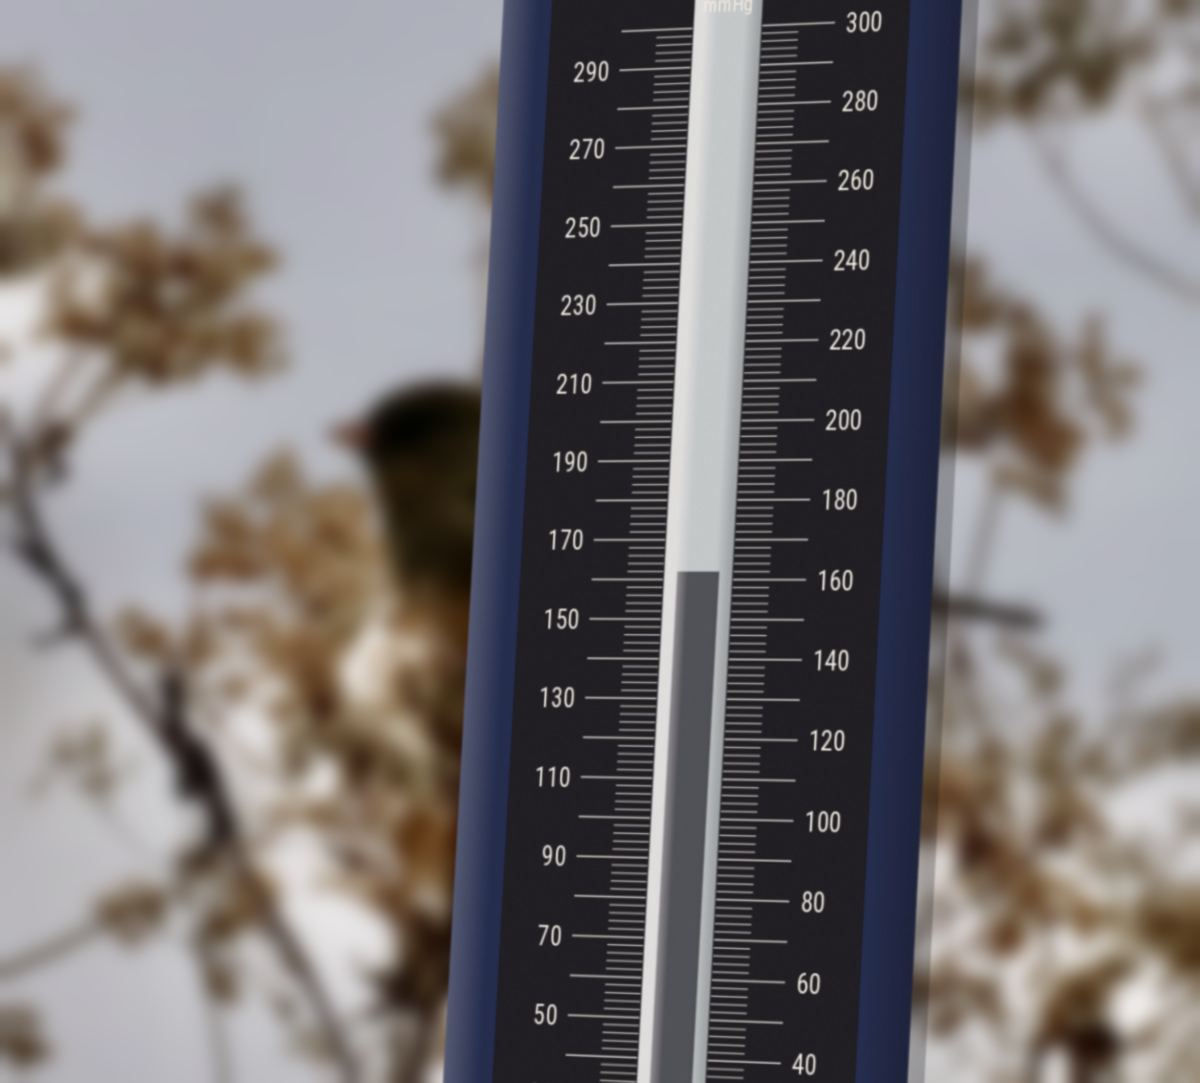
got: 162 mmHg
